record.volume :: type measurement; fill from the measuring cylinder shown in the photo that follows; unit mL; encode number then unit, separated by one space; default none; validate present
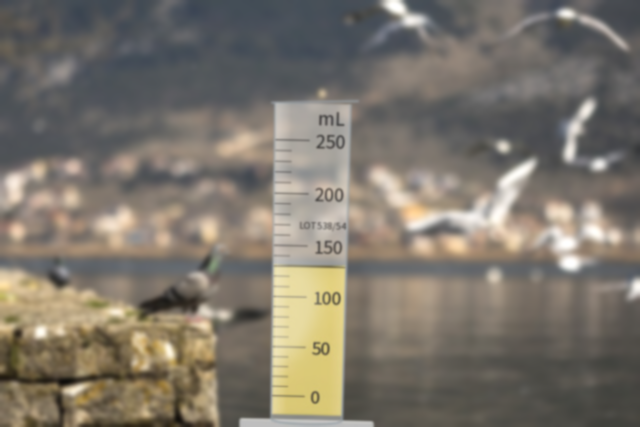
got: 130 mL
